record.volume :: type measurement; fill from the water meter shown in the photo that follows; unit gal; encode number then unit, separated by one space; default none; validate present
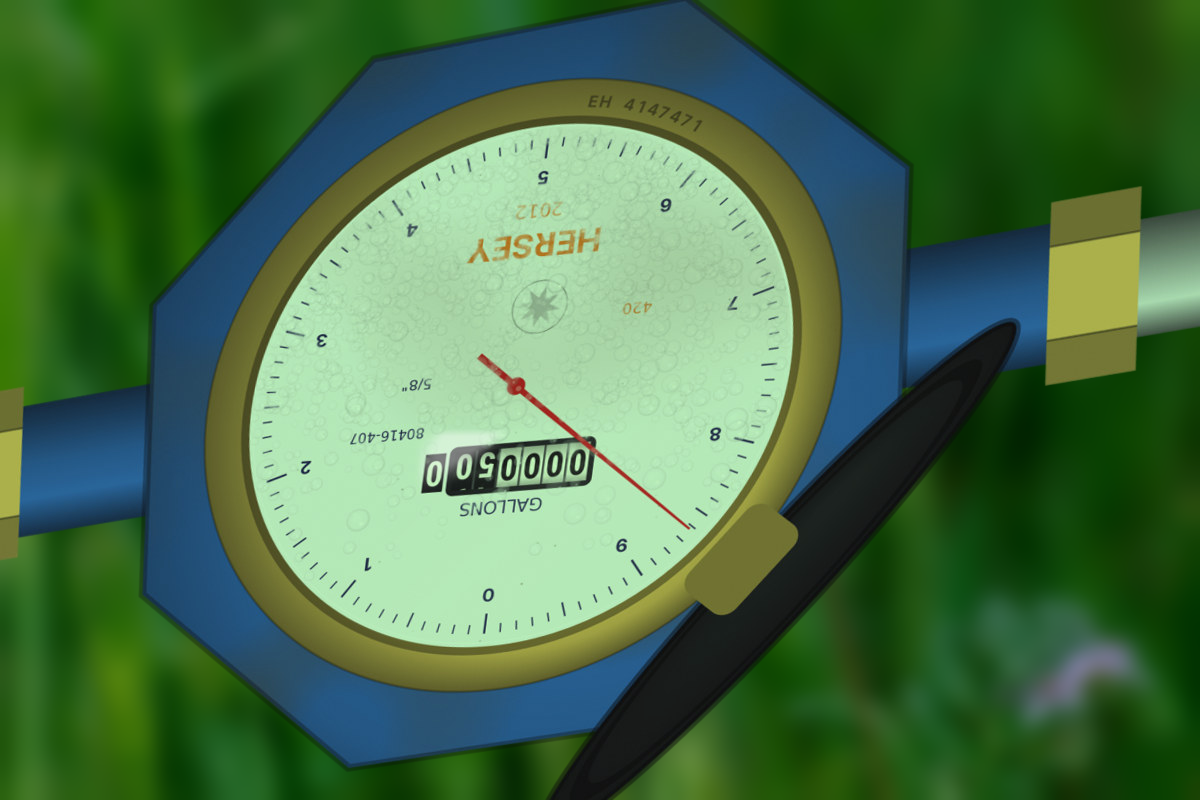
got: 498.6 gal
